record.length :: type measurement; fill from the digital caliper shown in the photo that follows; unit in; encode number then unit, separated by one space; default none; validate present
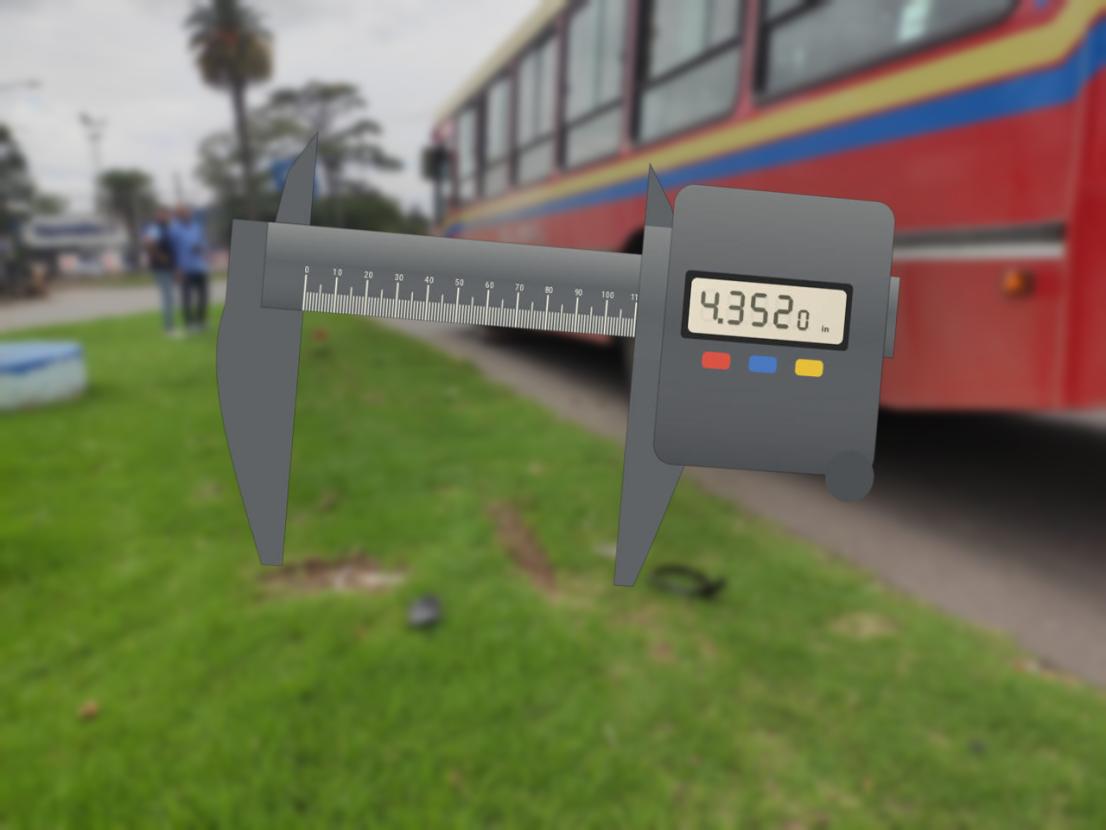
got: 4.3520 in
